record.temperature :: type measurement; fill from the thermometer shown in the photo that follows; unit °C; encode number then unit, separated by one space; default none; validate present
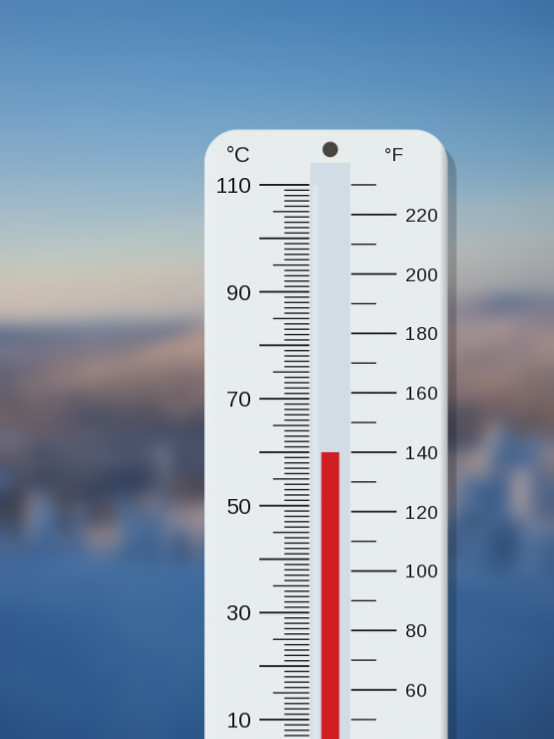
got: 60 °C
